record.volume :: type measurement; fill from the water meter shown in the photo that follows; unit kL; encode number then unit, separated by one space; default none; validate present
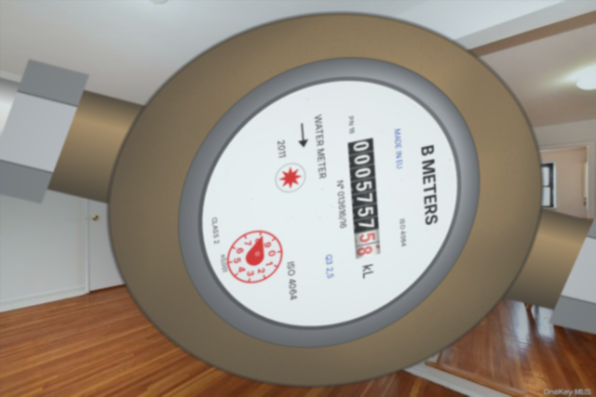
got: 5757.578 kL
